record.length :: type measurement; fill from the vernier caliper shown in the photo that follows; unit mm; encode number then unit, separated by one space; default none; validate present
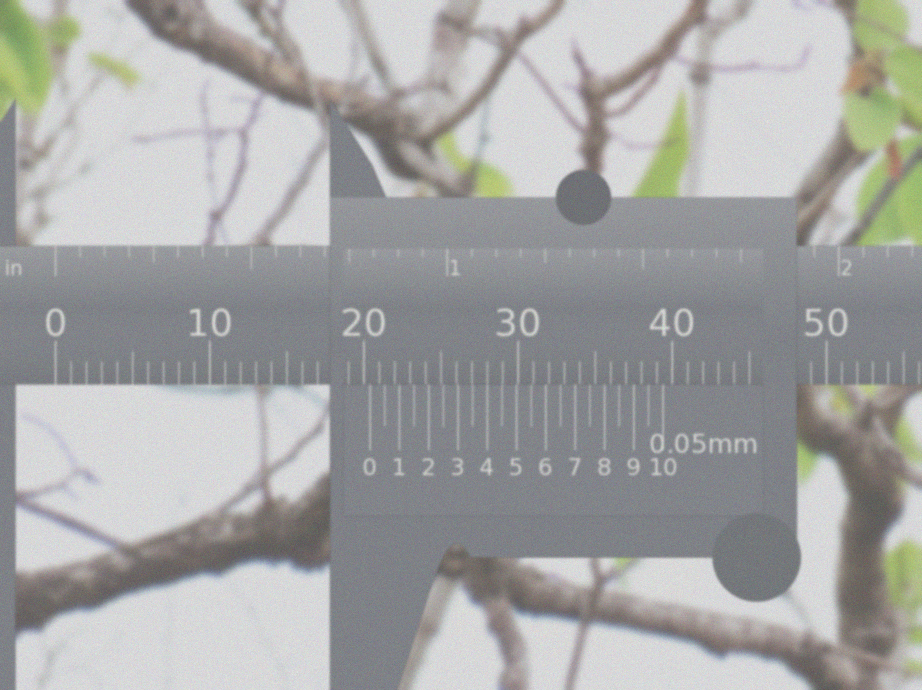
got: 20.4 mm
